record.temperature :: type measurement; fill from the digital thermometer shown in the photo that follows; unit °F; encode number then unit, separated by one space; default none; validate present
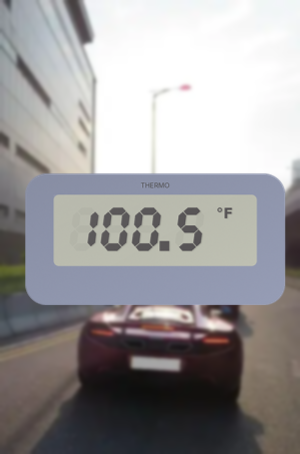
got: 100.5 °F
